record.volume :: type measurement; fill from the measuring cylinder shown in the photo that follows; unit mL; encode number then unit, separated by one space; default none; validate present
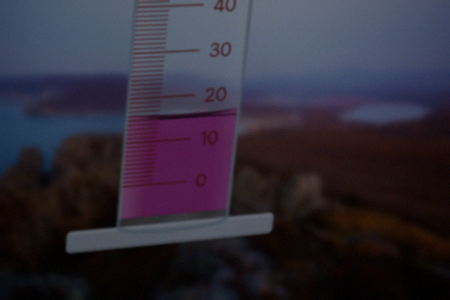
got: 15 mL
